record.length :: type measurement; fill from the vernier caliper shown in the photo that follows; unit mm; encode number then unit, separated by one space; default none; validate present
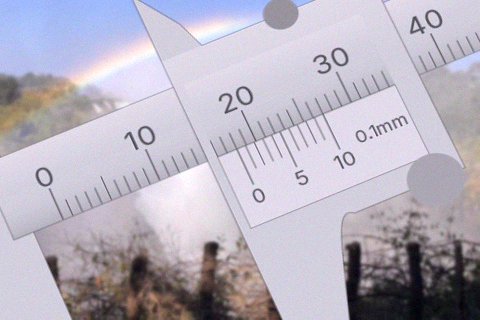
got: 18.0 mm
